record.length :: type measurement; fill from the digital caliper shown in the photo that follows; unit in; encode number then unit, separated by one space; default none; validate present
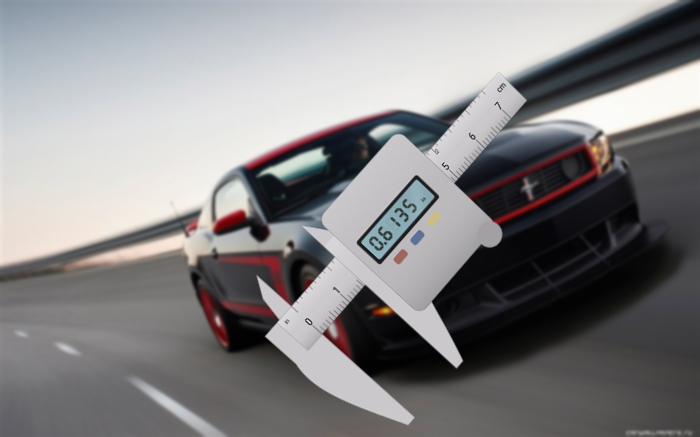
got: 0.6135 in
